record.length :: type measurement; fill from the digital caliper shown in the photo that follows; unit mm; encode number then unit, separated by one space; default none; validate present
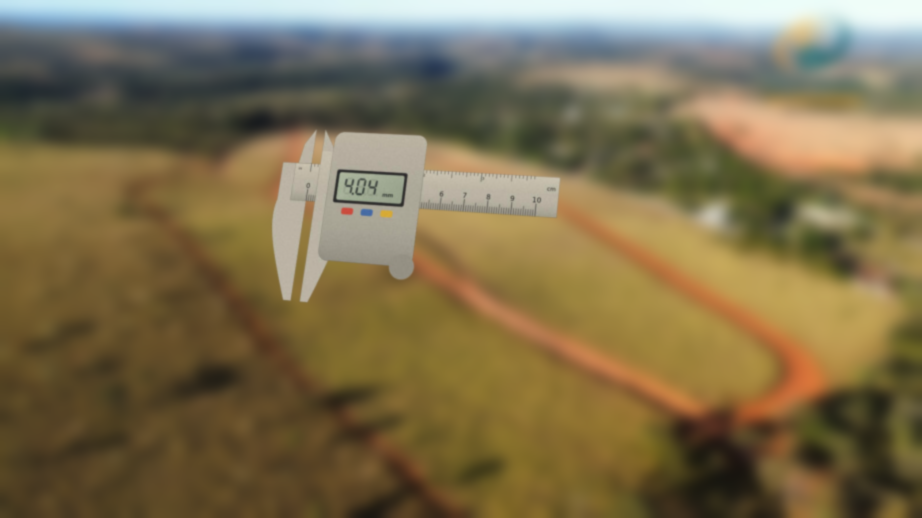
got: 4.04 mm
